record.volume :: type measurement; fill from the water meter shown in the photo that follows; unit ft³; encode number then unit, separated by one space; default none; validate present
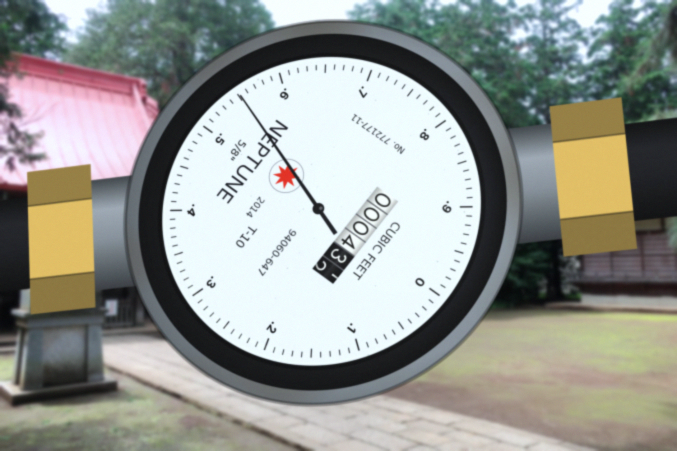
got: 431.55 ft³
